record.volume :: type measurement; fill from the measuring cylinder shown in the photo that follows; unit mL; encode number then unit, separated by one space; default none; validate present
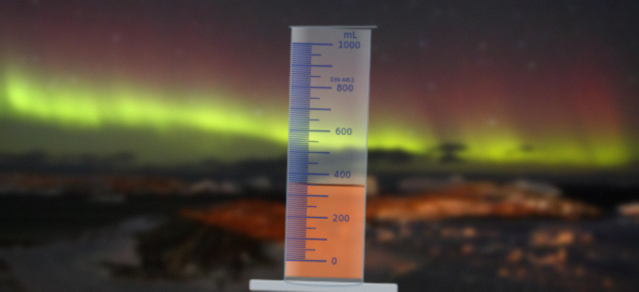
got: 350 mL
